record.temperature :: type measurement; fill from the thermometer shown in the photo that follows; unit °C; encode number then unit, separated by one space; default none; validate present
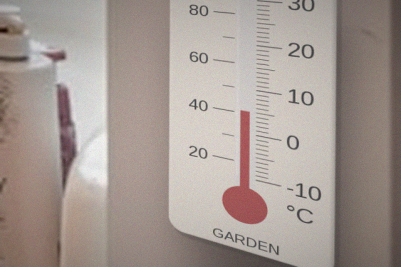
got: 5 °C
